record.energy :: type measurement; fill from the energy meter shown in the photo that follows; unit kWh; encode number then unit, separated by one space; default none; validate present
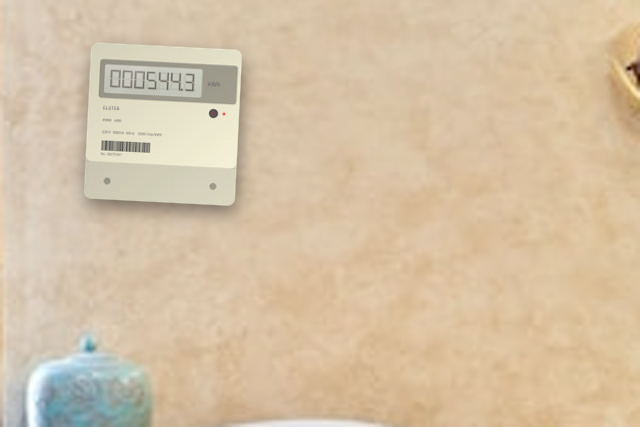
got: 544.3 kWh
